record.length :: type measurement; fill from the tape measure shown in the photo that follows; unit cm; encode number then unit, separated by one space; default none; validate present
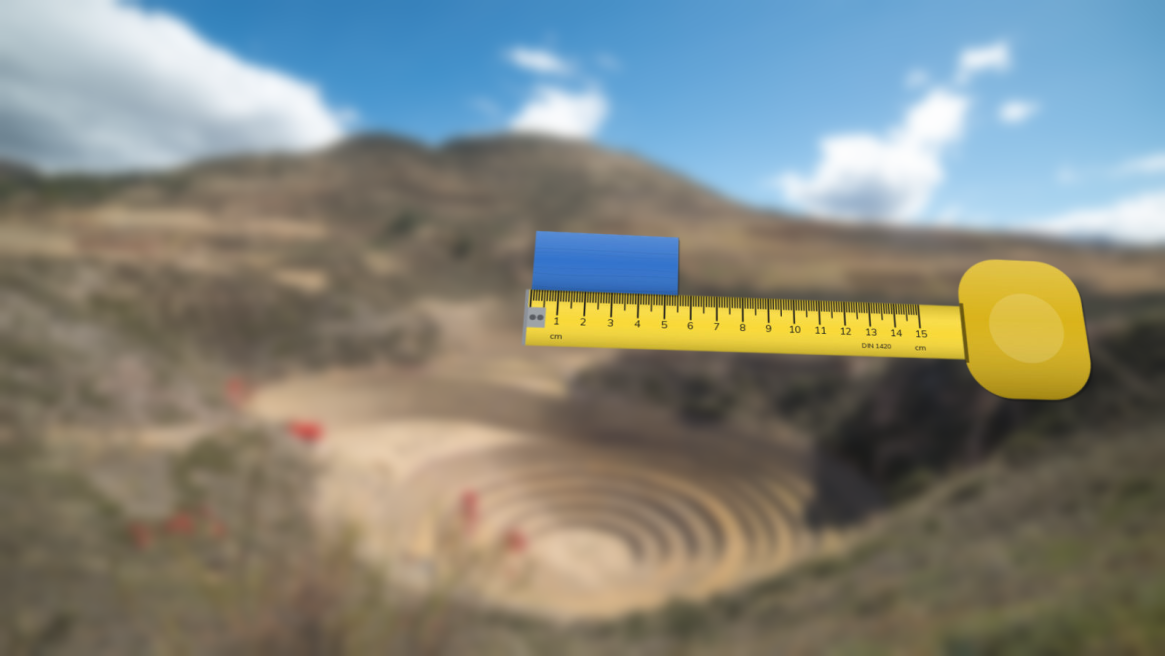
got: 5.5 cm
